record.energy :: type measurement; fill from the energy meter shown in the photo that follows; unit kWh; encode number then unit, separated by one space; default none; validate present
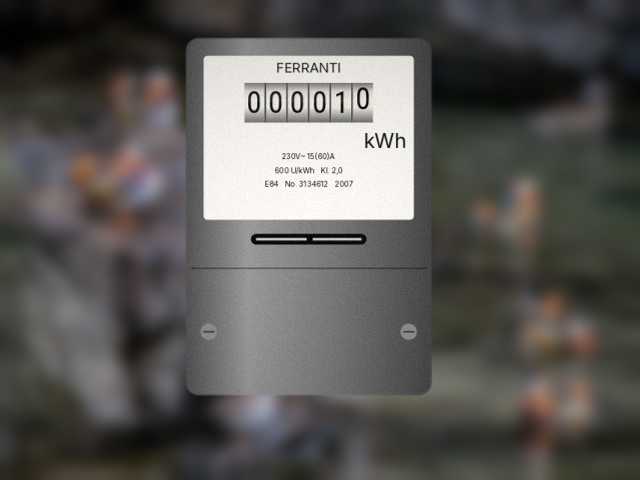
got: 10 kWh
